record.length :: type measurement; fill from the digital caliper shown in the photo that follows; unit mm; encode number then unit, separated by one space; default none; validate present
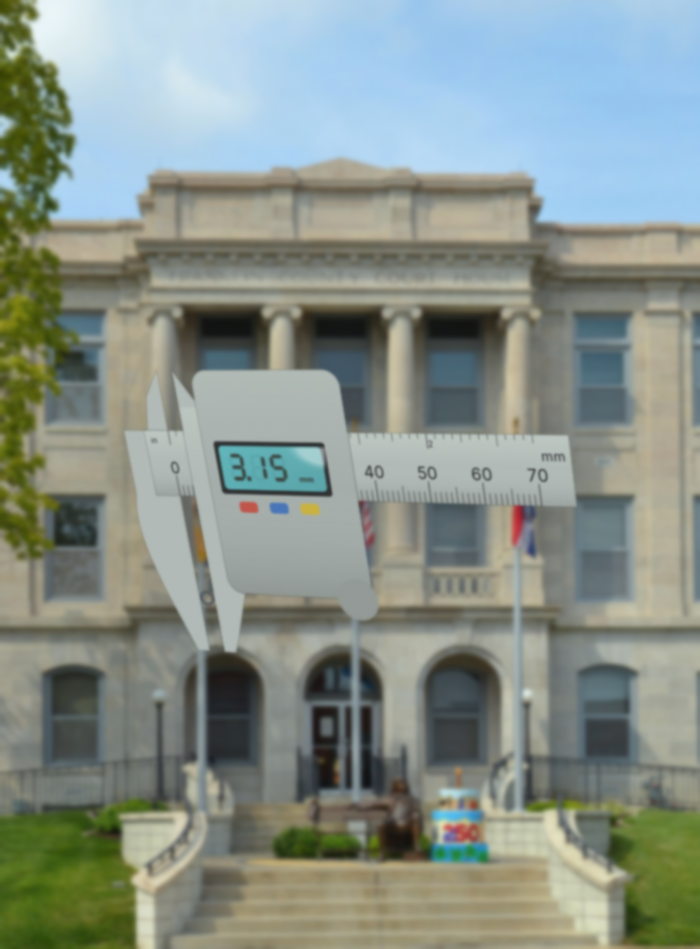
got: 3.15 mm
